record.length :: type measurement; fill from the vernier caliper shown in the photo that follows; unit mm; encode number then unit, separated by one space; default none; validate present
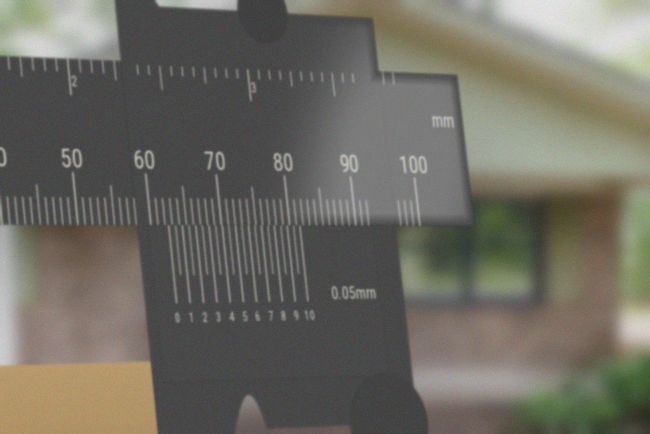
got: 62.5 mm
